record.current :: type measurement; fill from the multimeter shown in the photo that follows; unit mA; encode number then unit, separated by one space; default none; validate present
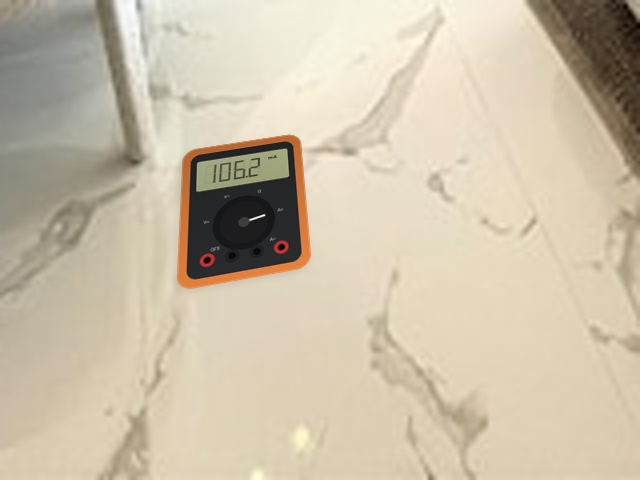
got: 106.2 mA
